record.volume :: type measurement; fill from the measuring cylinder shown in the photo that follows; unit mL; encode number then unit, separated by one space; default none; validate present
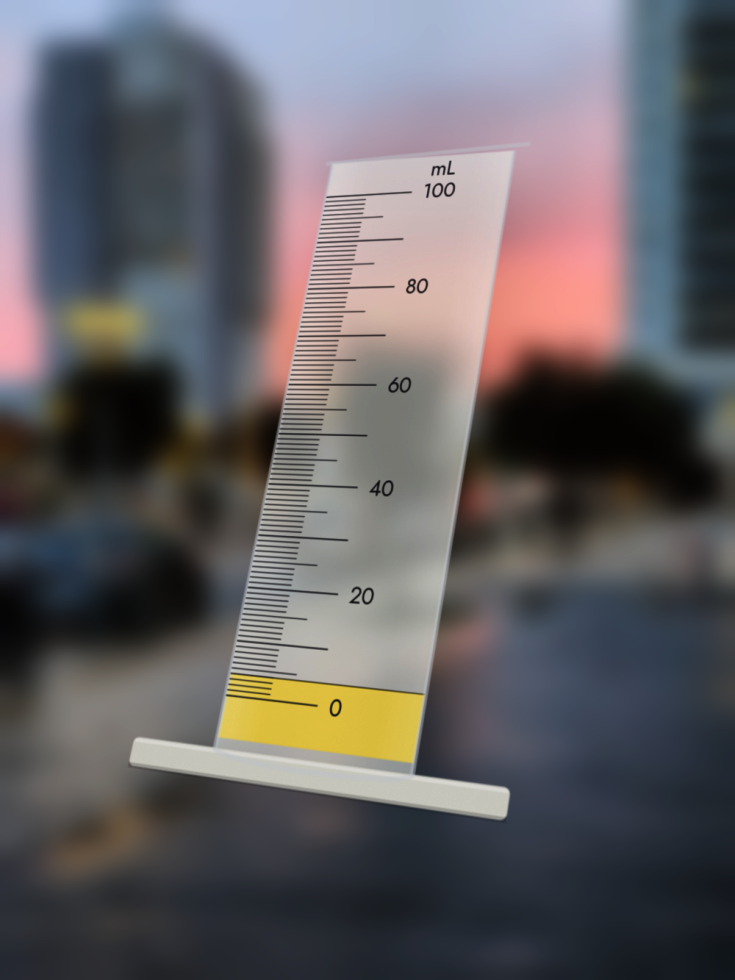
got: 4 mL
